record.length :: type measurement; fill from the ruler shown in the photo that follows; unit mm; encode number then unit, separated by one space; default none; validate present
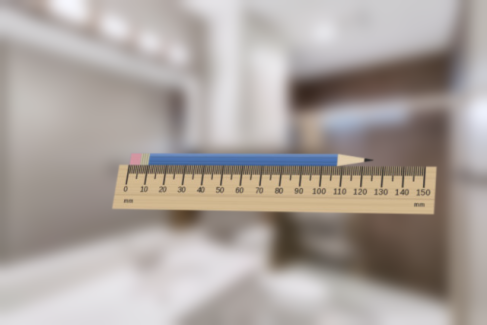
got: 125 mm
